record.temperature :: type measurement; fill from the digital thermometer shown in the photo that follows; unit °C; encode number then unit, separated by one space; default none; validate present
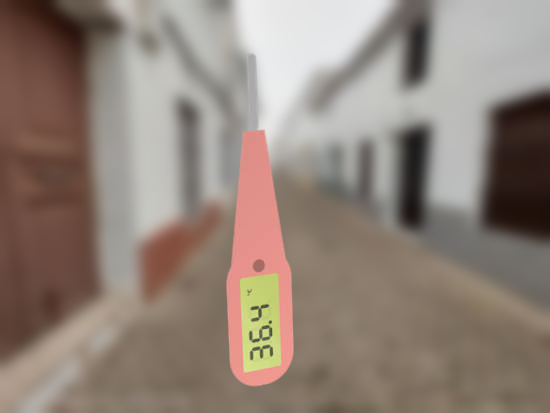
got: 36.4 °C
